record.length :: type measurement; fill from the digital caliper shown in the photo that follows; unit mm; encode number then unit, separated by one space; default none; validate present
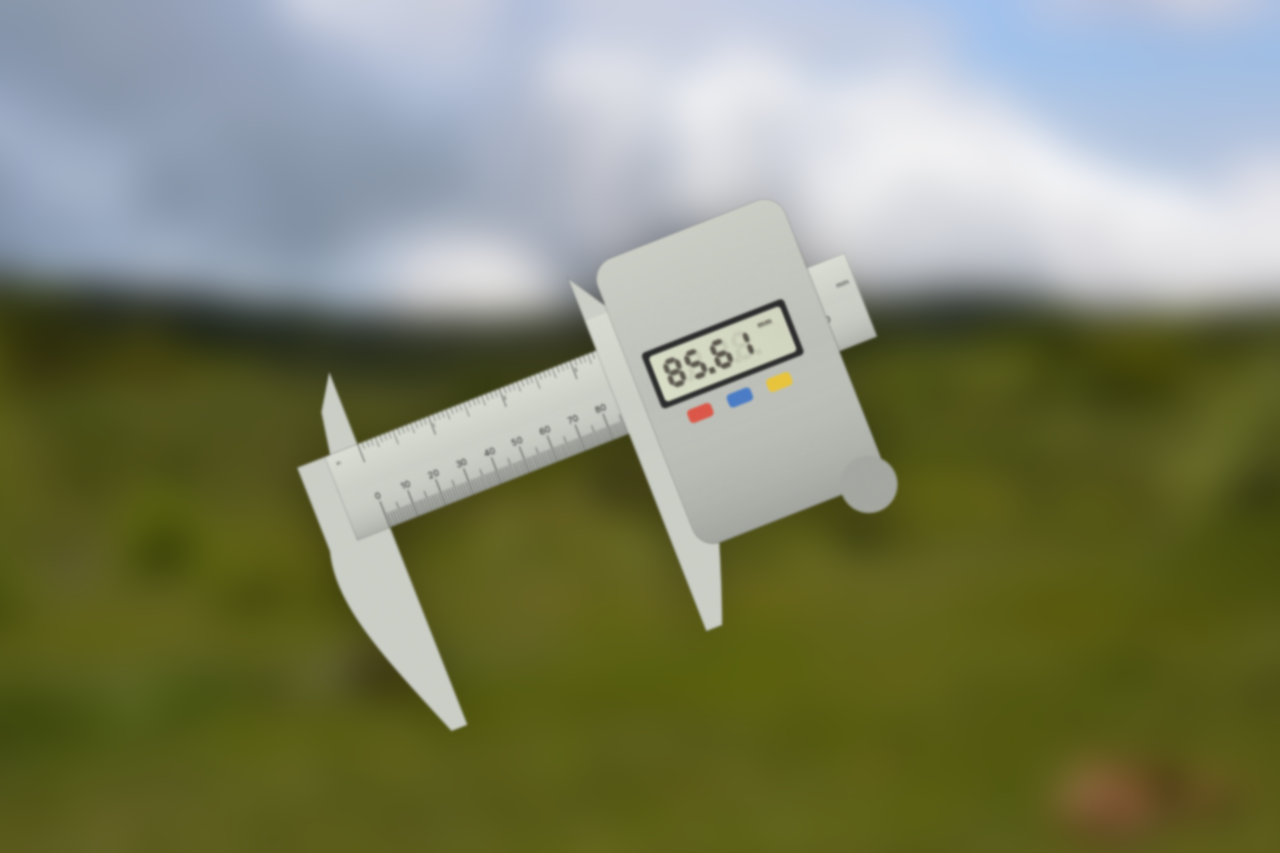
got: 85.61 mm
